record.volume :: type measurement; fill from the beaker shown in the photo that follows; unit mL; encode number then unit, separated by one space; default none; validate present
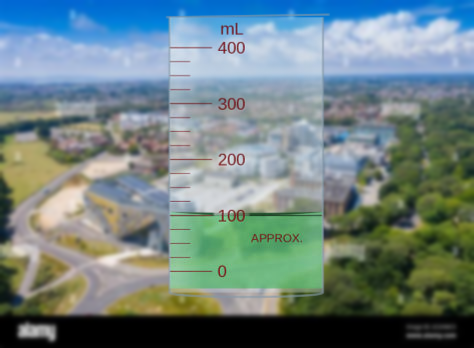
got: 100 mL
